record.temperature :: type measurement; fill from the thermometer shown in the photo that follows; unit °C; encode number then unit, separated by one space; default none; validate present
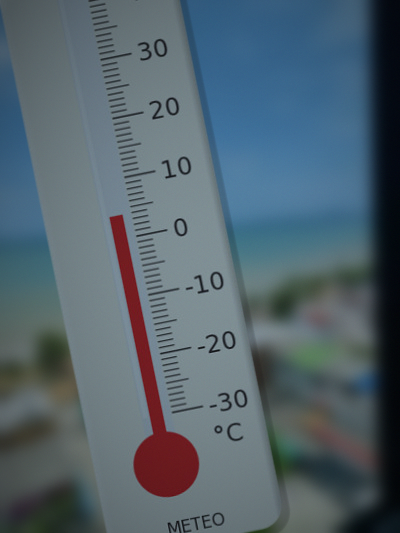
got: 4 °C
